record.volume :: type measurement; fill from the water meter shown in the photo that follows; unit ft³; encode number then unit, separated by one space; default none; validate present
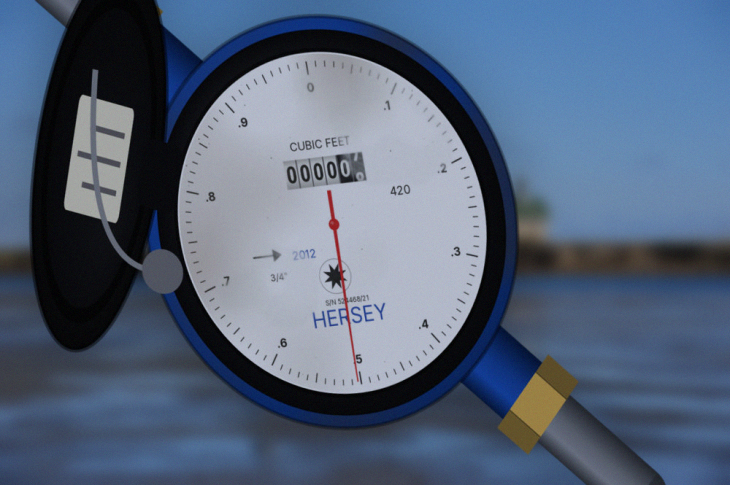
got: 7.50 ft³
